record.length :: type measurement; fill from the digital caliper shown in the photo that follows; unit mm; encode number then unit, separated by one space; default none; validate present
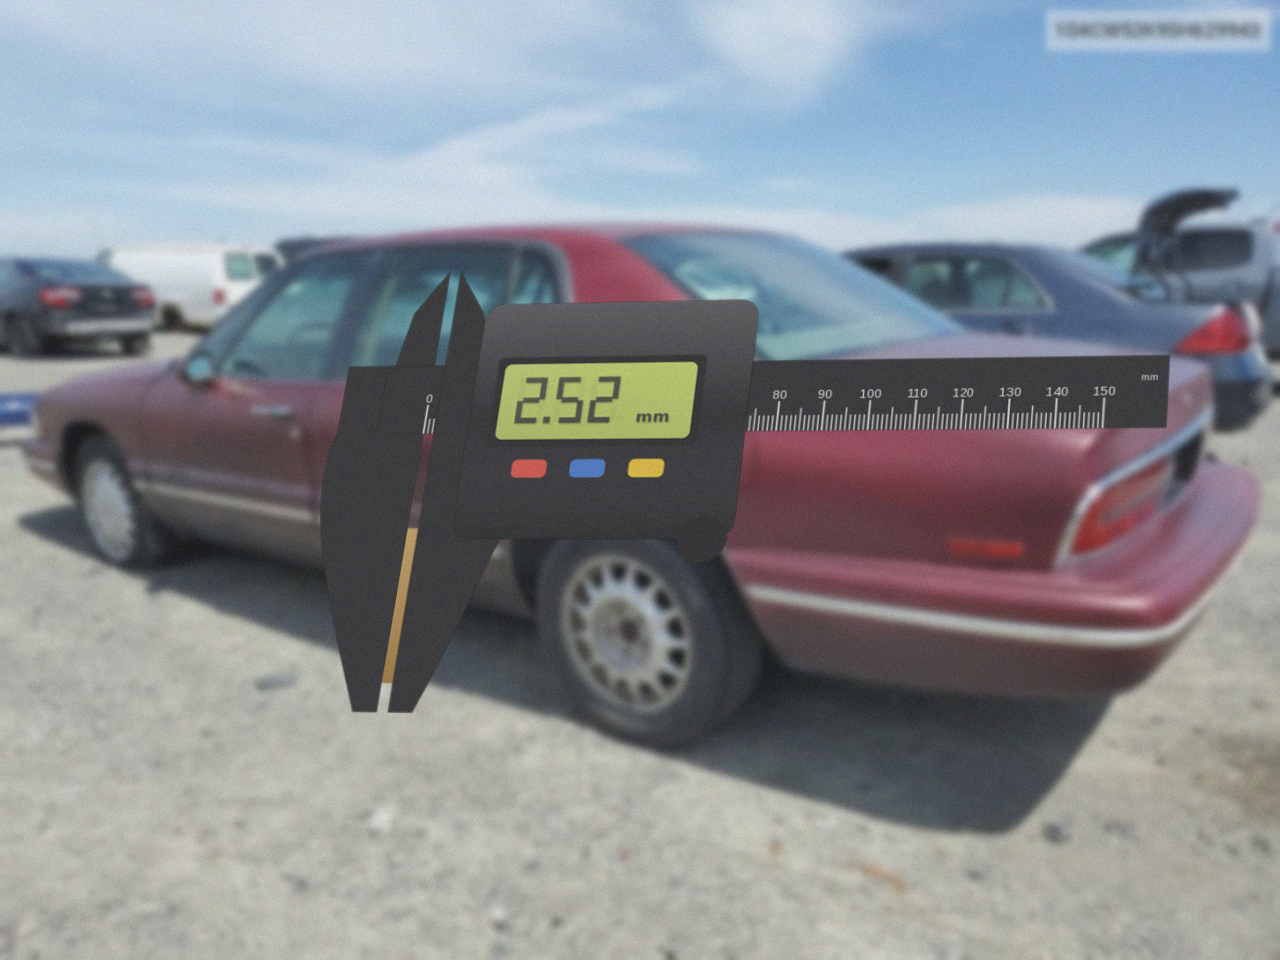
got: 2.52 mm
